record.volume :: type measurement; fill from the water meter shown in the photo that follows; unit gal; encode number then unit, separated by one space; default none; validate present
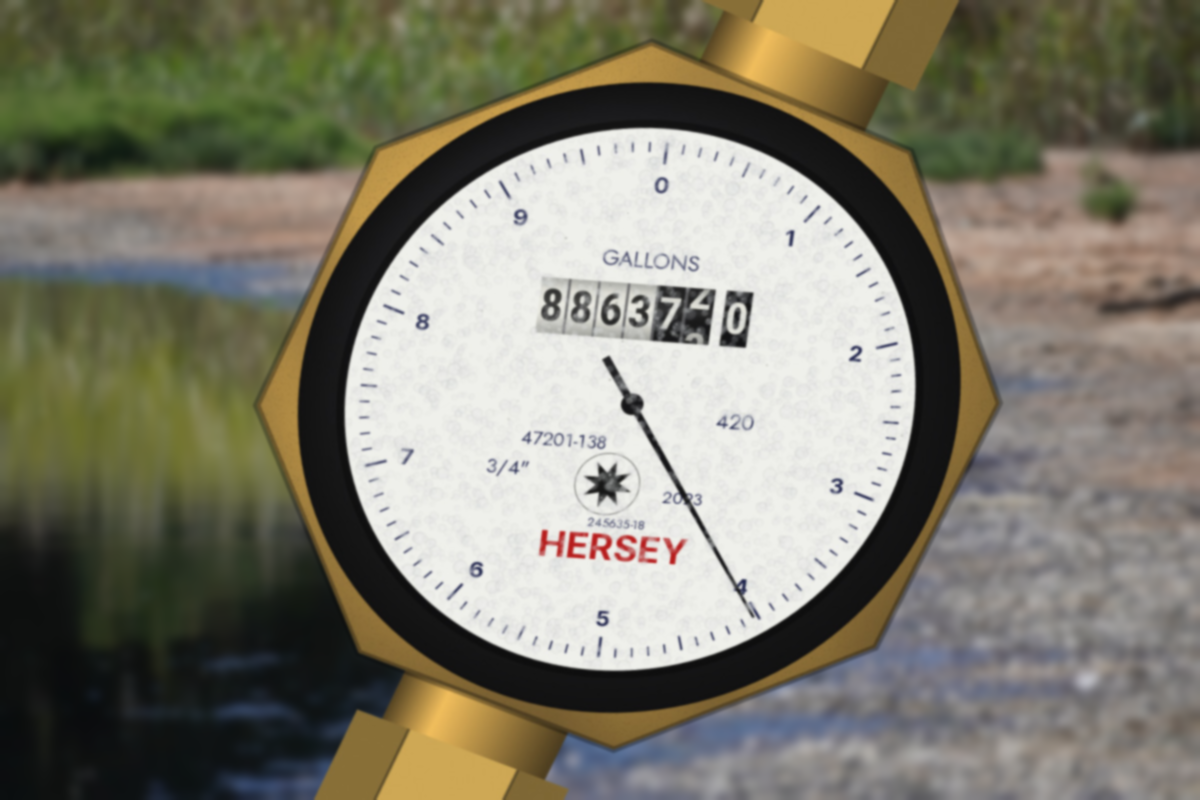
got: 8863724.0 gal
